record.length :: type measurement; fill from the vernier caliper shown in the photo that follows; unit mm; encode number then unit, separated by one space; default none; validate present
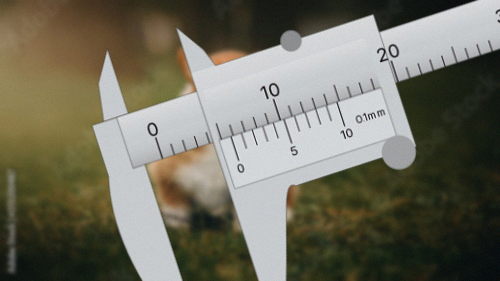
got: 5.8 mm
